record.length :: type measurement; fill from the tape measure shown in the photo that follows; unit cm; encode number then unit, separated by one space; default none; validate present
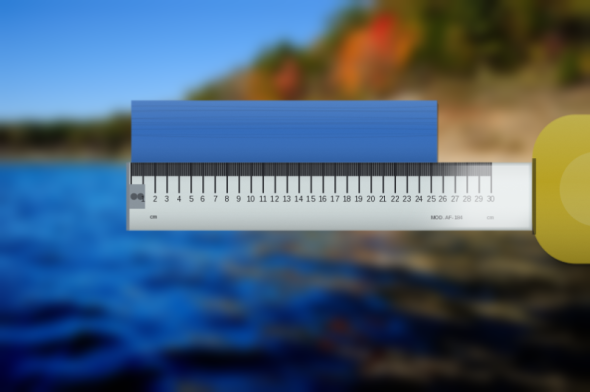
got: 25.5 cm
